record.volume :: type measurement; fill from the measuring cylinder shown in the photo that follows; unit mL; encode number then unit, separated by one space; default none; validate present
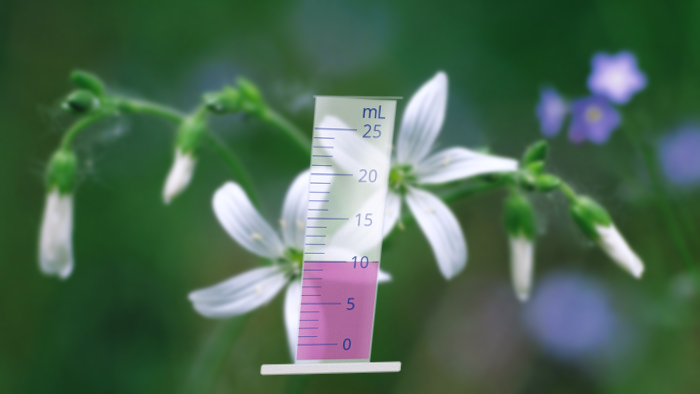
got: 10 mL
